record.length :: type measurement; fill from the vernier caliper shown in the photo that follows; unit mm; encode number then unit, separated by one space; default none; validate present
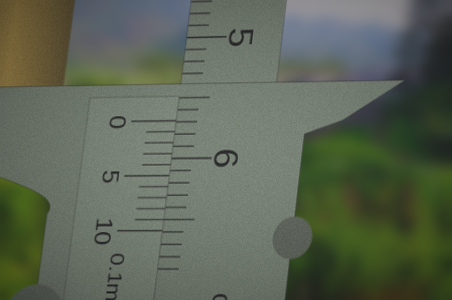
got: 56.9 mm
